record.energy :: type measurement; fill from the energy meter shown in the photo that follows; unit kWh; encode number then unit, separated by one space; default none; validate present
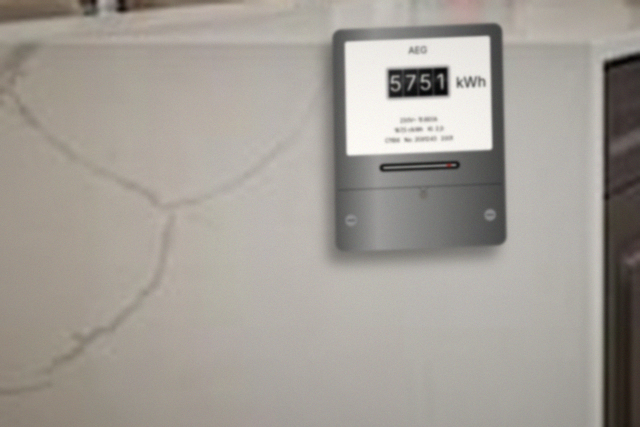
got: 5751 kWh
